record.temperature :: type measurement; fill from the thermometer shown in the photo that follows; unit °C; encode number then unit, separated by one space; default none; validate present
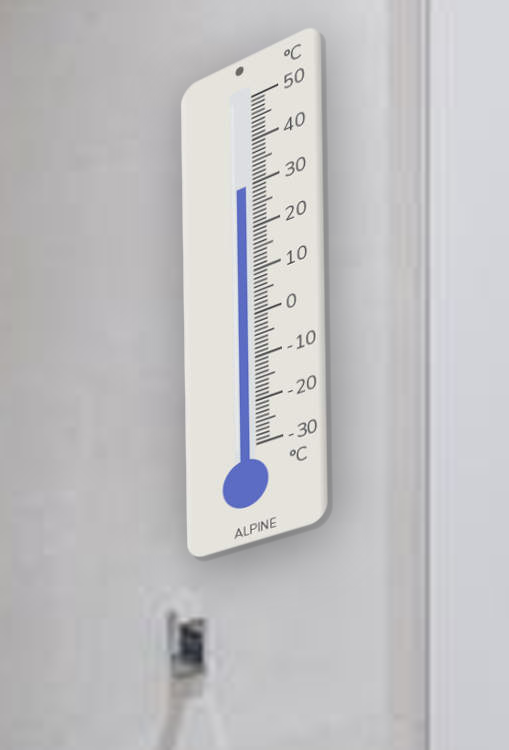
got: 30 °C
